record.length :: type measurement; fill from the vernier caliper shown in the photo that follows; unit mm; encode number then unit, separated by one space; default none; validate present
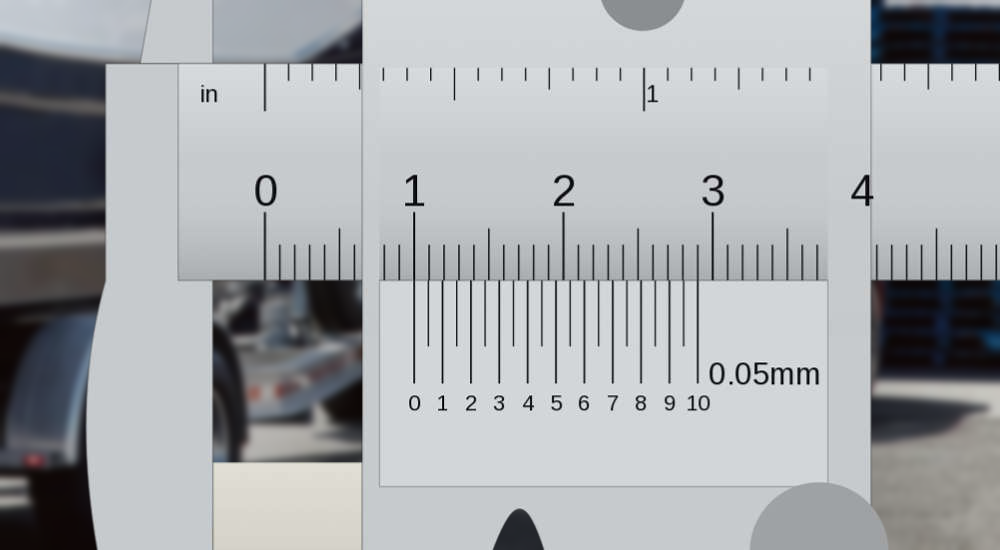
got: 10.0 mm
